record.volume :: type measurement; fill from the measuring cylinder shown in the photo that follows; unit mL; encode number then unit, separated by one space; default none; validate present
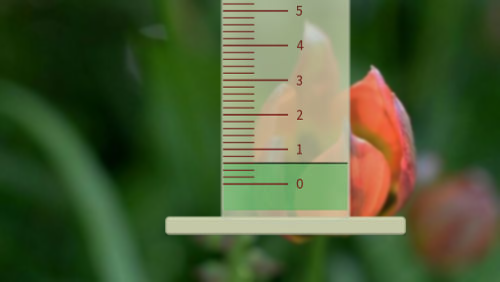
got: 0.6 mL
